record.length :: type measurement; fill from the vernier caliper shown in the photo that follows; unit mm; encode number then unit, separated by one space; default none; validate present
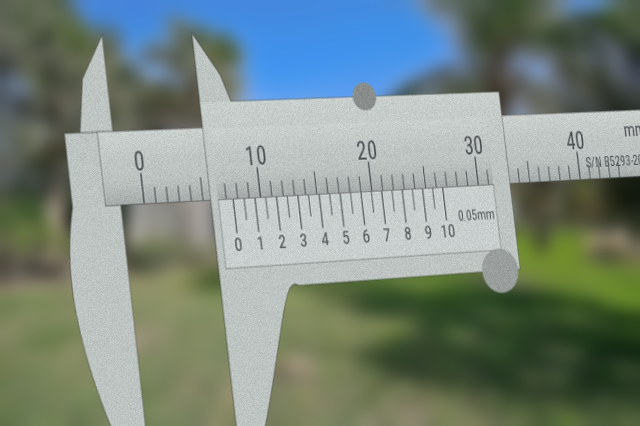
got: 7.6 mm
